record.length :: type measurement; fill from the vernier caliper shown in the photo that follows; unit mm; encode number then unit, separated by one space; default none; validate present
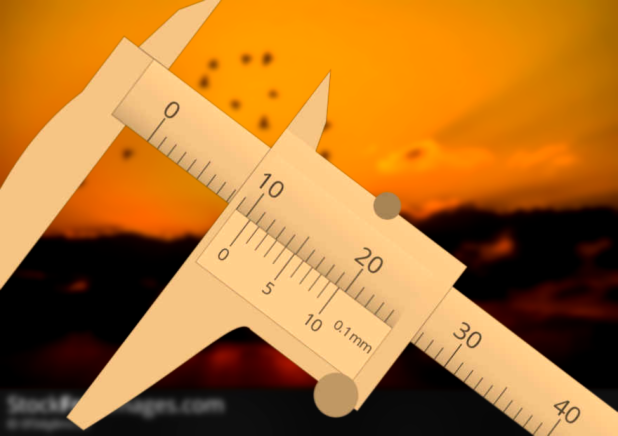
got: 10.4 mm
